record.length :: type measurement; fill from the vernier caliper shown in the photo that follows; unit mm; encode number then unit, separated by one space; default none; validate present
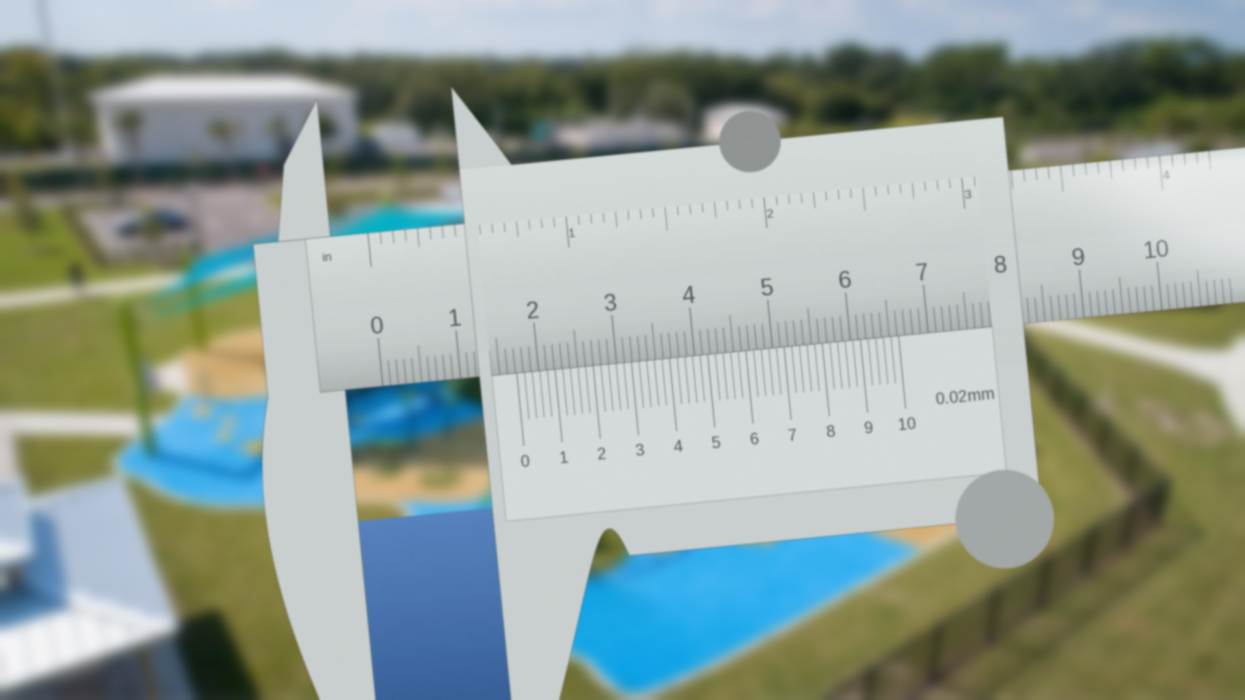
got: 17.2 mm
